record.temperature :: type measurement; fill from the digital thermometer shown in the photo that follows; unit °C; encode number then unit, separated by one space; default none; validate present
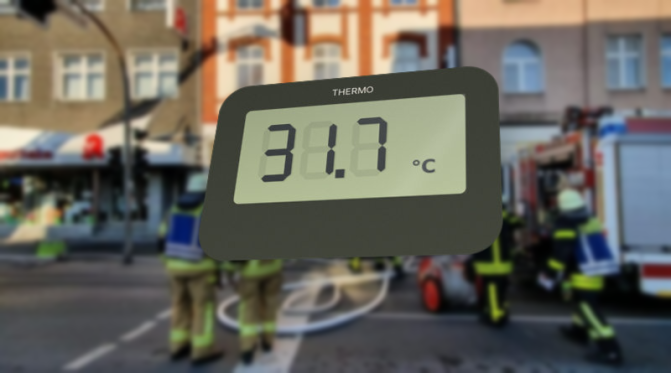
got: 31.7 °C
